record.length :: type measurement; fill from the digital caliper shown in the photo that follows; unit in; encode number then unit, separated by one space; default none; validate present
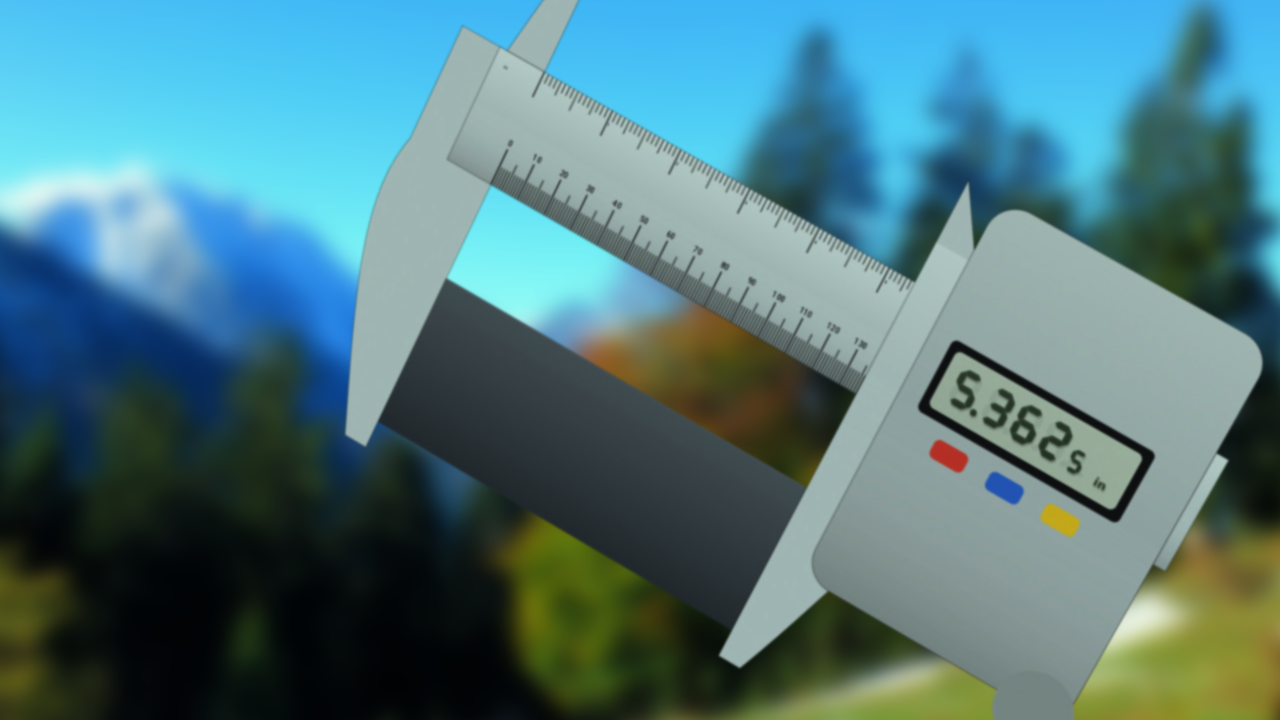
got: 5.3625 in
